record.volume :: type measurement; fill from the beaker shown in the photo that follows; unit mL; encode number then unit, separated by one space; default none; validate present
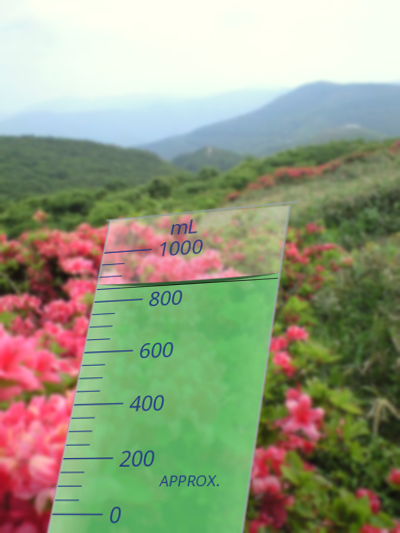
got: 850 mL
